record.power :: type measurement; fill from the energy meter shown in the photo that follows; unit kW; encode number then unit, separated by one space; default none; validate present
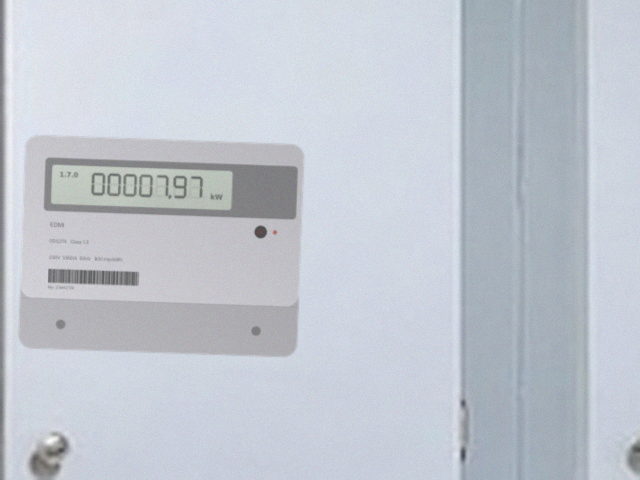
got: 7.97 kW
